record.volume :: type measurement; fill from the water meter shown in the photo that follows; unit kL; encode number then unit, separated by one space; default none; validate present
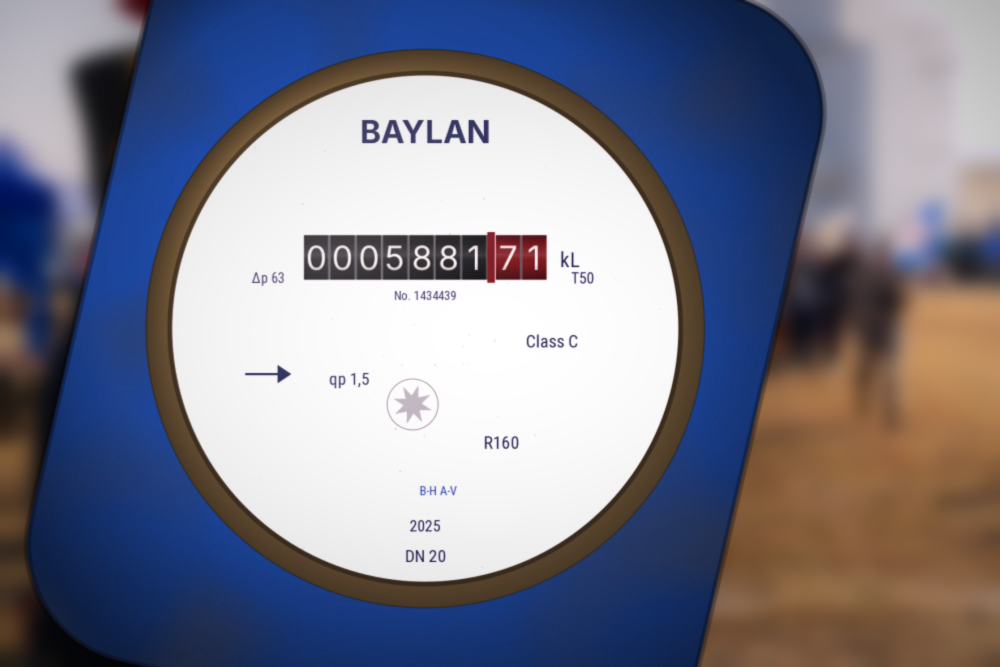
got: 5881.71 kL
